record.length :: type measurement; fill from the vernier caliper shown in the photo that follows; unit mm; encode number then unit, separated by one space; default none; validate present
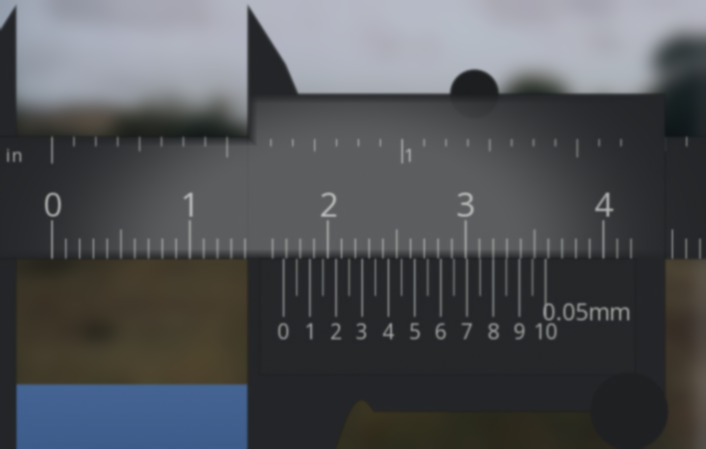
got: 16.8 mm
